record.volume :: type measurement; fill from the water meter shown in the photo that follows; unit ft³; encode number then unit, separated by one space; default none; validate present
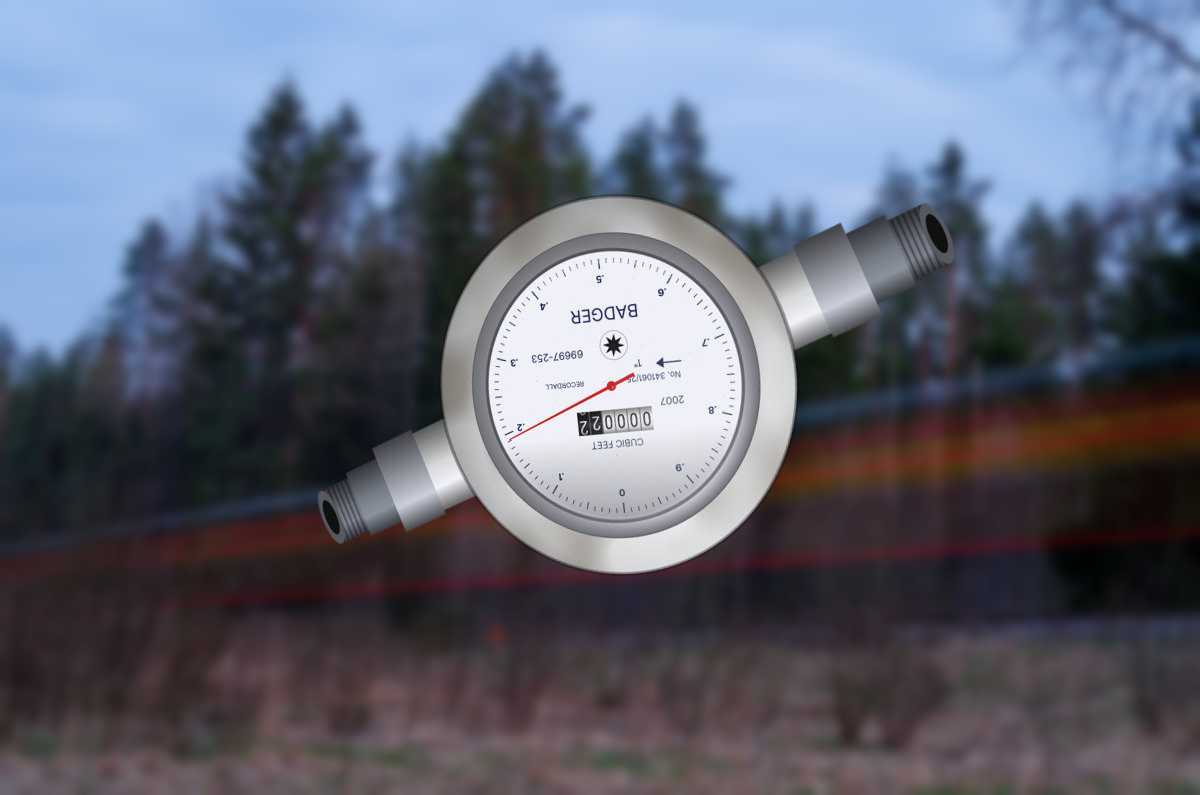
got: 22.19 ft³
